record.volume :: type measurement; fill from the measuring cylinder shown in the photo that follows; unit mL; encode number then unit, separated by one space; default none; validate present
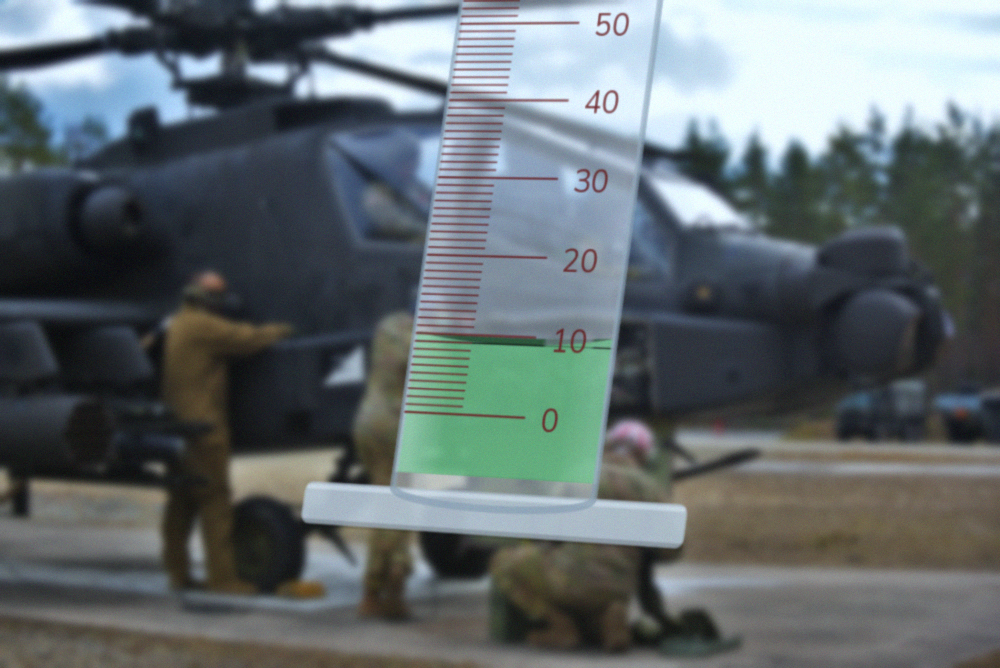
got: 9 mL
